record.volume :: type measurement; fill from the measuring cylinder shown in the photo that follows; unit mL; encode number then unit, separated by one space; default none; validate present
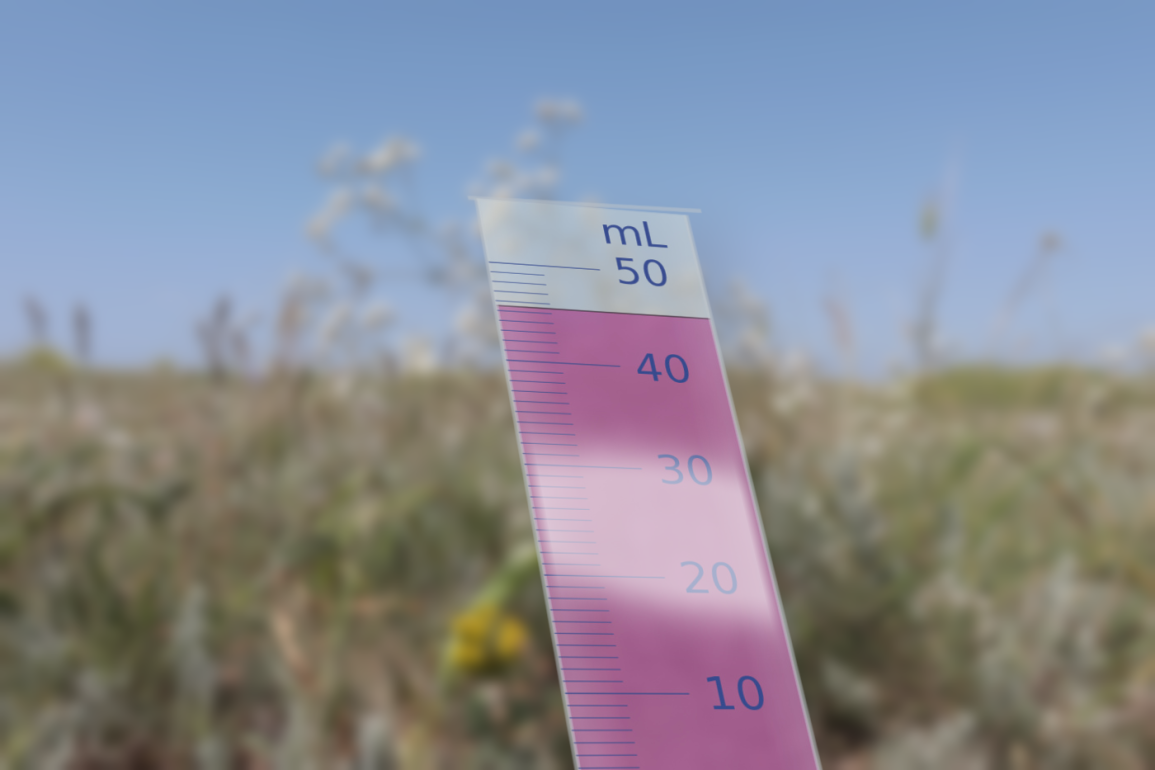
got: 45.5 mL
